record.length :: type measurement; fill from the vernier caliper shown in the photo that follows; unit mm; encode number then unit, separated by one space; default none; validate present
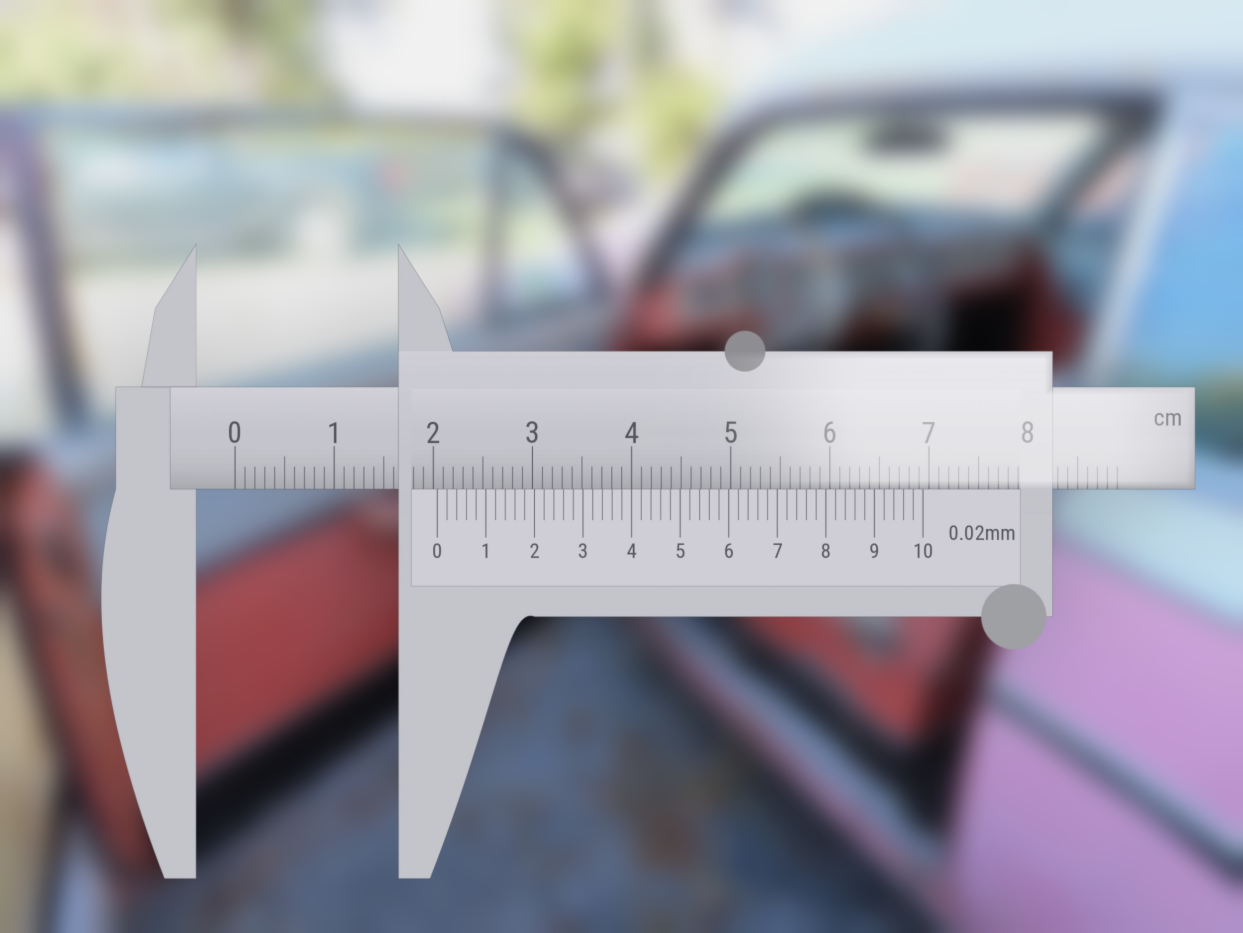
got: 20.4 mm
